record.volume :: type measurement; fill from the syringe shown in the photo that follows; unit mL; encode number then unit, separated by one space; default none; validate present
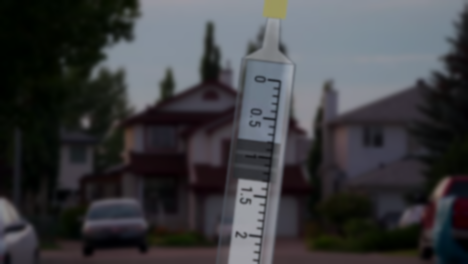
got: 0.8 mL
